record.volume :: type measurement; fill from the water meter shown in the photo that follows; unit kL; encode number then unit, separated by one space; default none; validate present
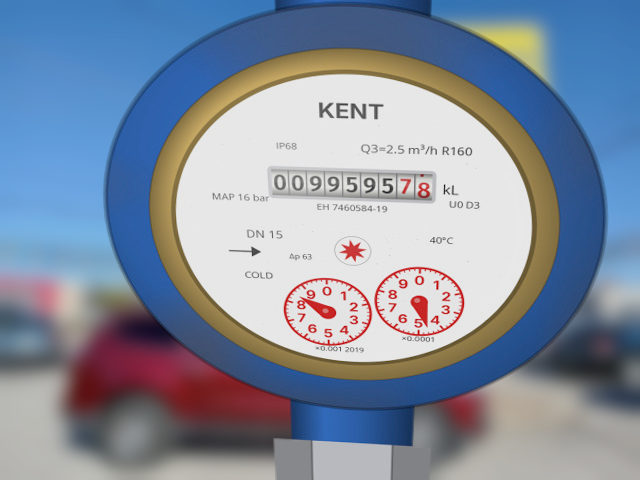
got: 99595.7784 kL
